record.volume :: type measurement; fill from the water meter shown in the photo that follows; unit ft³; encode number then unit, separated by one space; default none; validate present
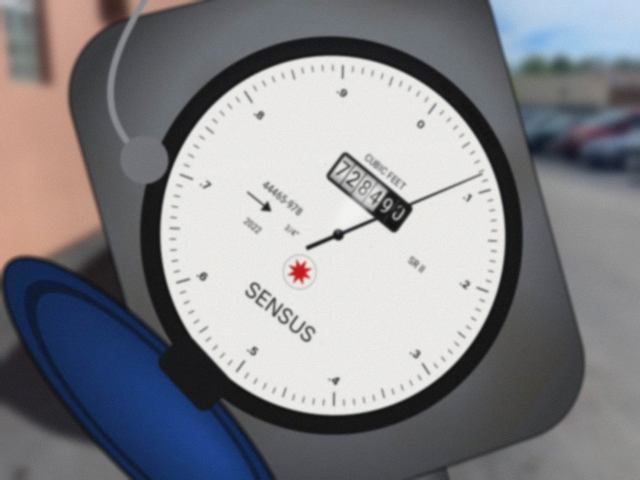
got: 728490.08 ft³
